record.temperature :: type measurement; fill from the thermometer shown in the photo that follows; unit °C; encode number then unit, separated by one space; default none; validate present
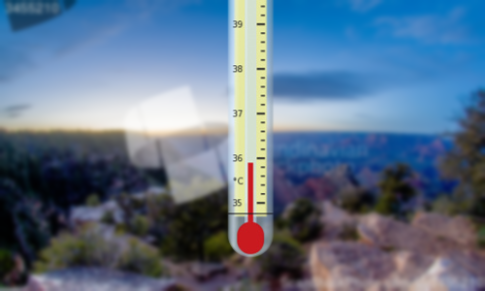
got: 35.9 °C
